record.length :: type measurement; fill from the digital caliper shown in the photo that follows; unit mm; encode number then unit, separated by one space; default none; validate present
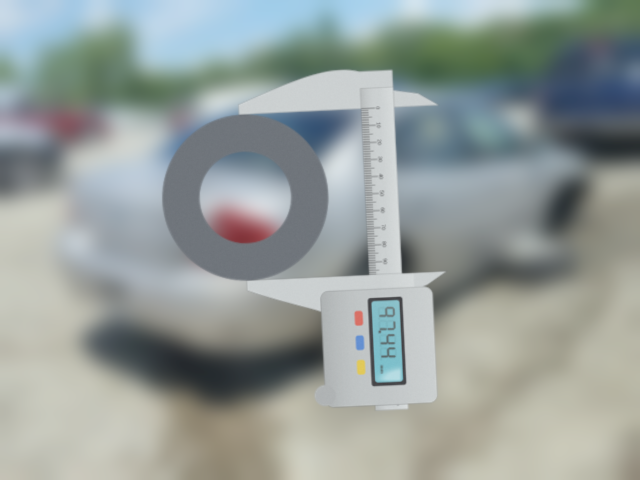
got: 97.44 mm
